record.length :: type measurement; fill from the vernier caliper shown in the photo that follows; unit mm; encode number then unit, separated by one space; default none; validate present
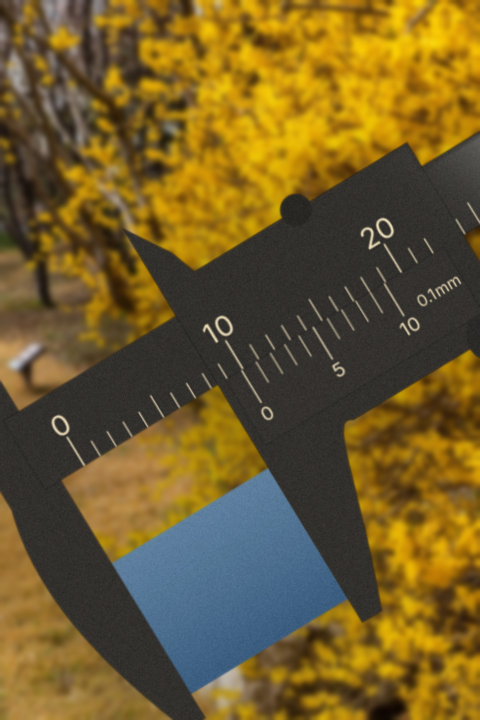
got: 9.9 mm
